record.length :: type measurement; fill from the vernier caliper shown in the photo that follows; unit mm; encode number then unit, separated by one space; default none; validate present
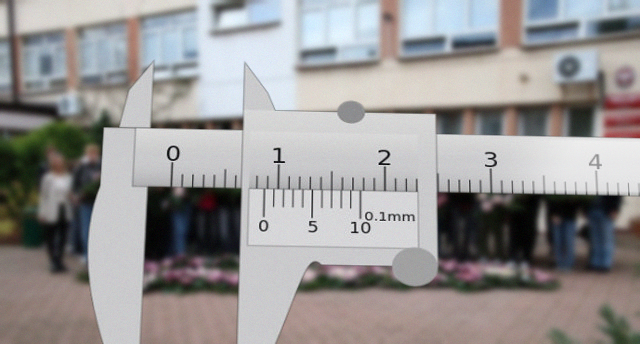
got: 8.7 mm
